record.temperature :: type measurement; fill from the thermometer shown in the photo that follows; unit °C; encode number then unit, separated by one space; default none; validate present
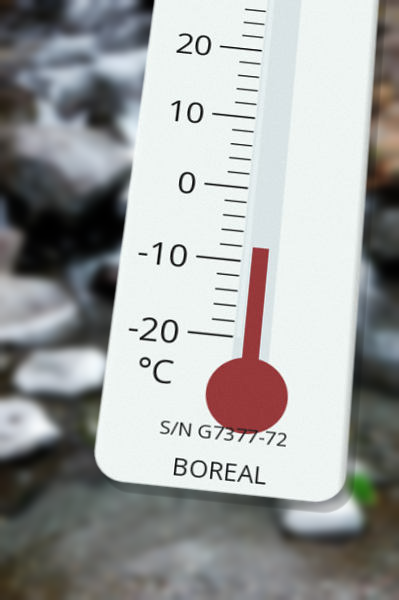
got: -8 °C
